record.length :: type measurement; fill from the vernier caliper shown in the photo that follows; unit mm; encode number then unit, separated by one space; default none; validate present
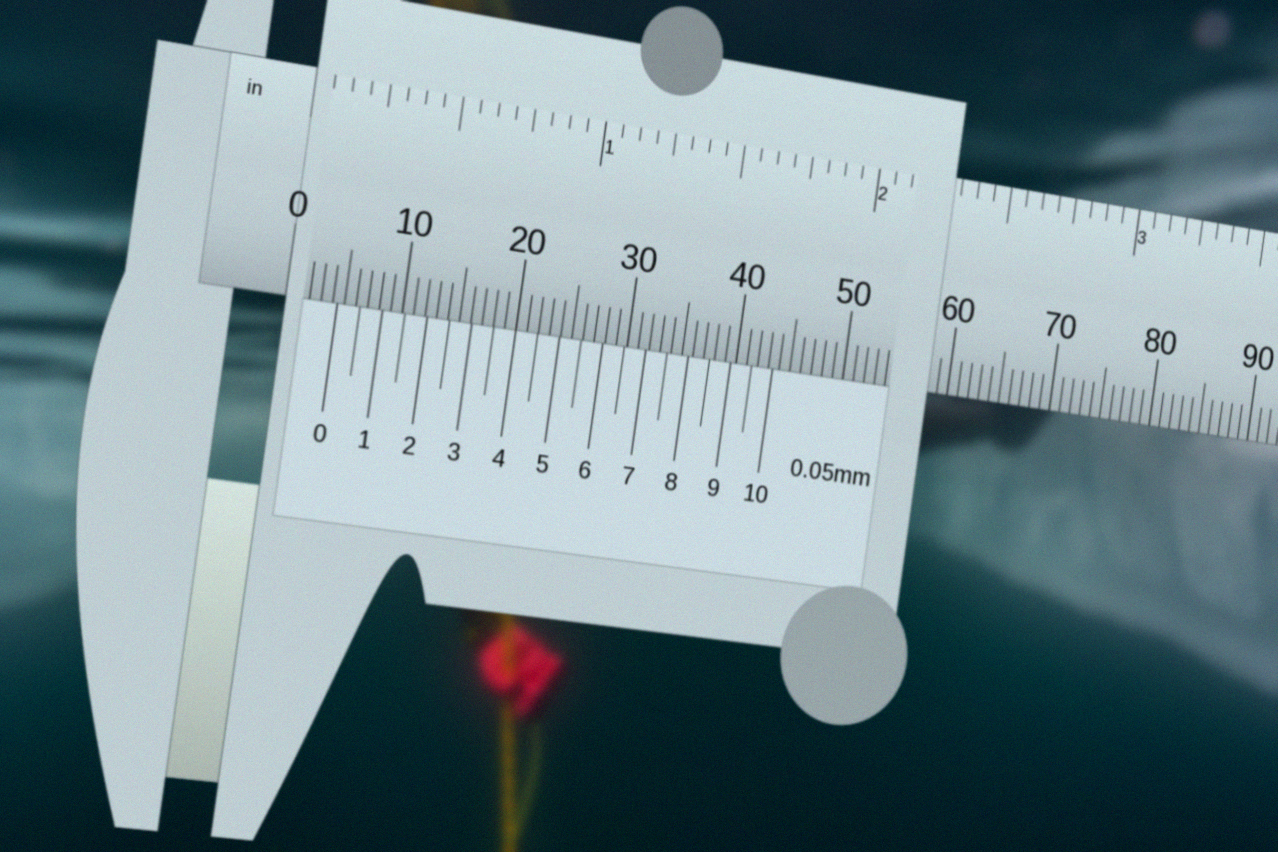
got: 4.4 mm
